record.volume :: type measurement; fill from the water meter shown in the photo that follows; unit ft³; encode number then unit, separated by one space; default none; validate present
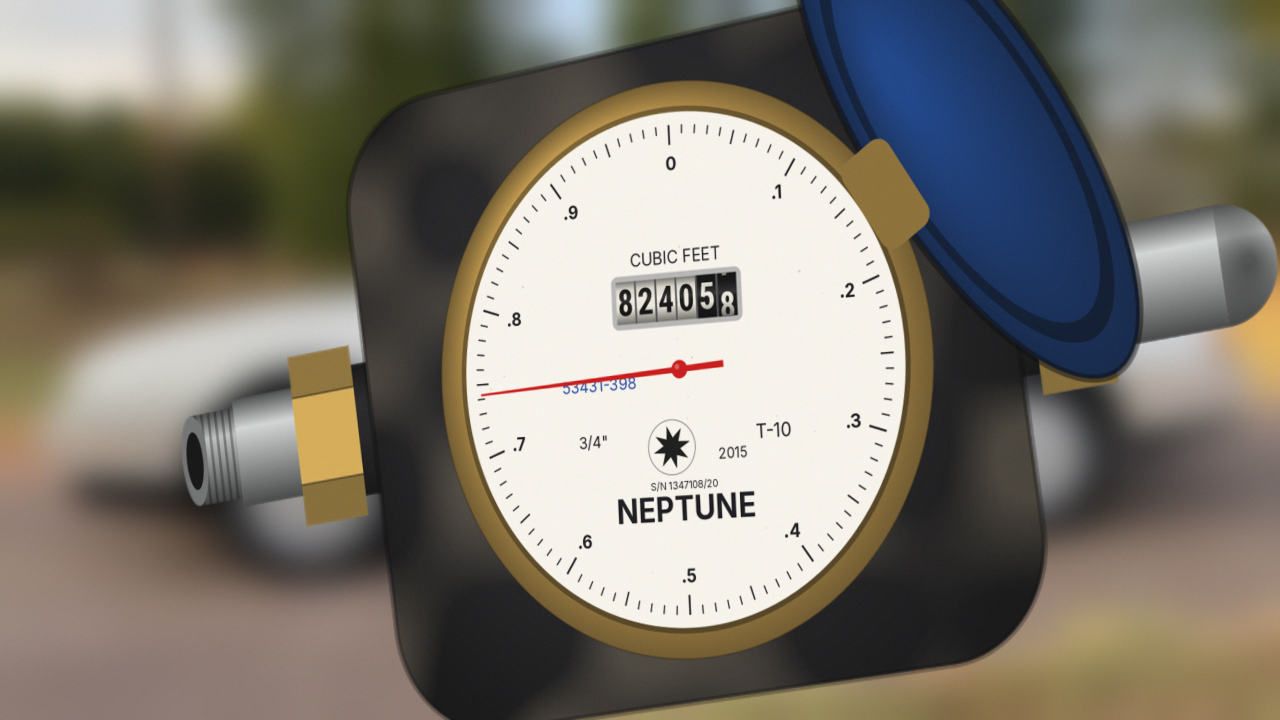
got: 824057.74 ft³
